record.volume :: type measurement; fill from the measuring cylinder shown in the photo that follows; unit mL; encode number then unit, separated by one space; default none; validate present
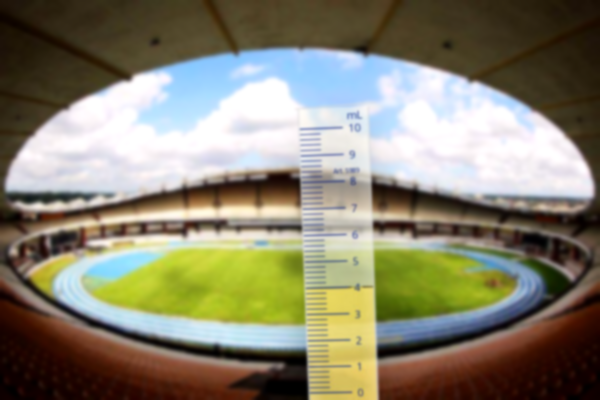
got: 4 mL
